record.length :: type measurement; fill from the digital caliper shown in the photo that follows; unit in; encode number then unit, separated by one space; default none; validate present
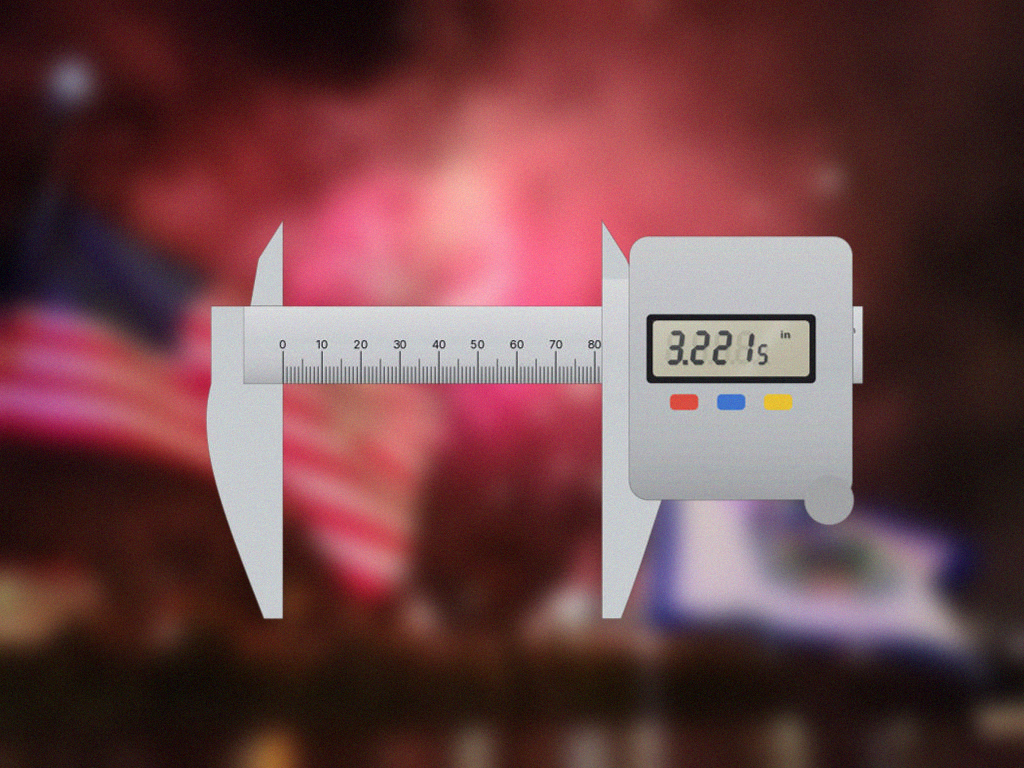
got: 3.2215 in
